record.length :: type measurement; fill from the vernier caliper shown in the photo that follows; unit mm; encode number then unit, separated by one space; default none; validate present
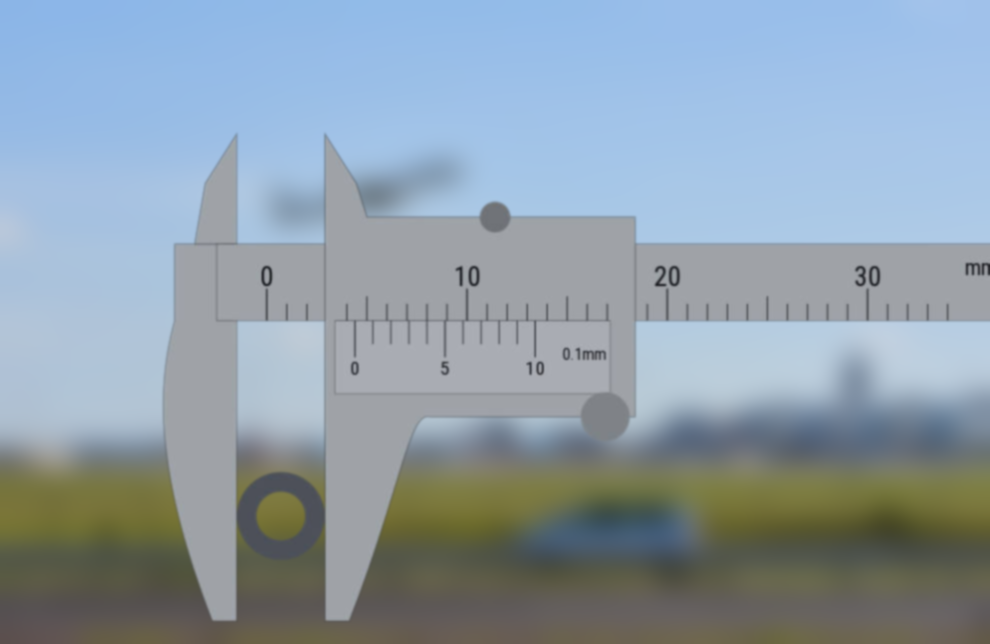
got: 4.4 mm
